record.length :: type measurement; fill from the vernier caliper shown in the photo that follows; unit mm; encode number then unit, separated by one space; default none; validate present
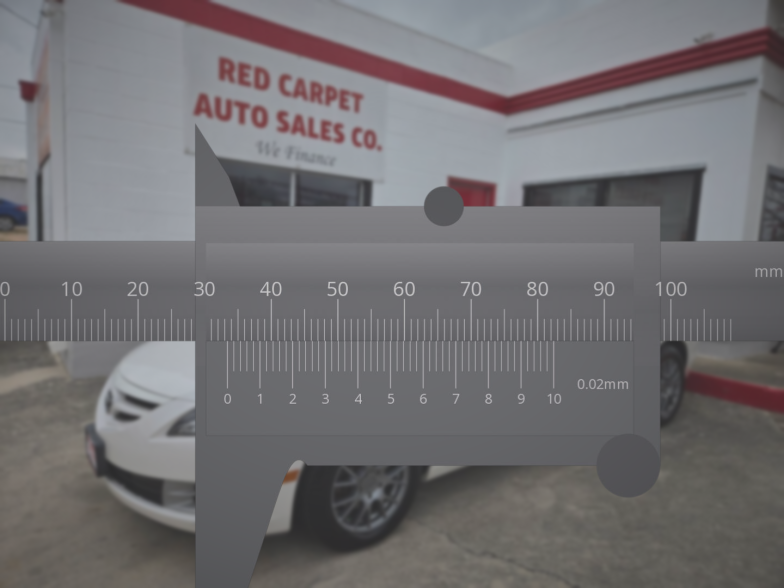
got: 33.4 mm
